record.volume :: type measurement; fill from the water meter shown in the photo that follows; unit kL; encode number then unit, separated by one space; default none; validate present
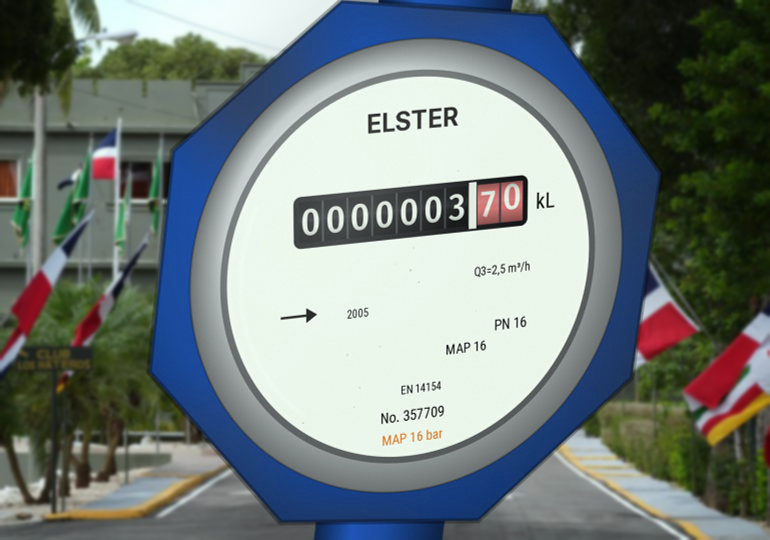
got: 3.70 kL
